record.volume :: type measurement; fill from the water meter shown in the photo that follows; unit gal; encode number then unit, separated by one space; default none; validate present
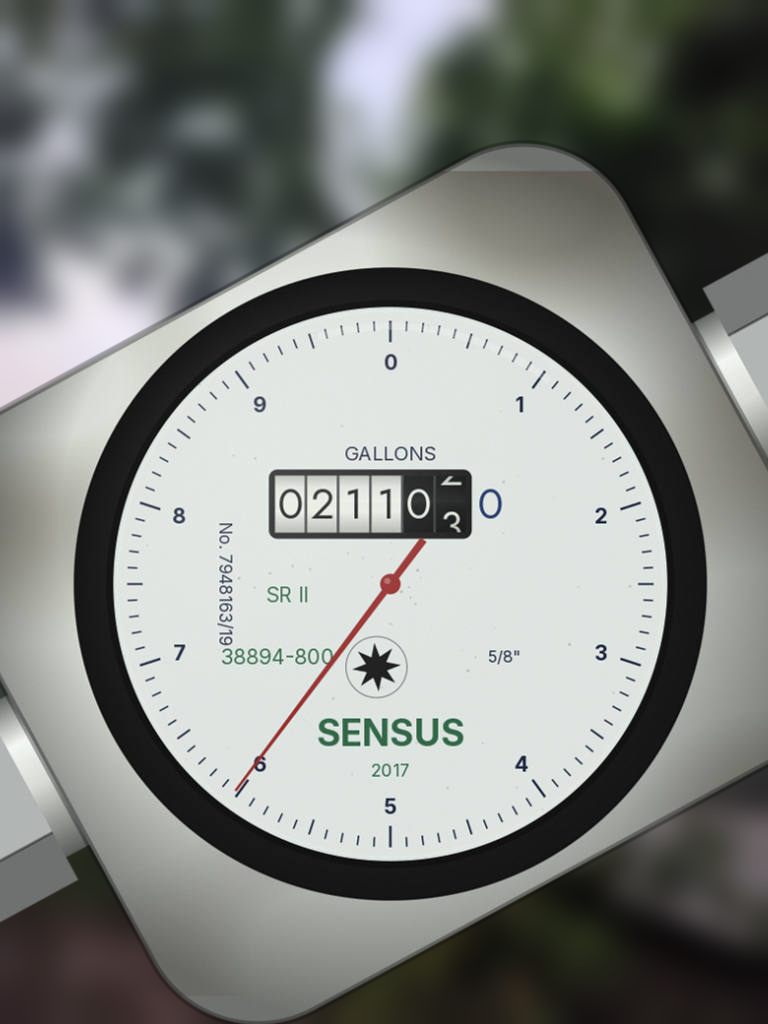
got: 211026.0 gal
